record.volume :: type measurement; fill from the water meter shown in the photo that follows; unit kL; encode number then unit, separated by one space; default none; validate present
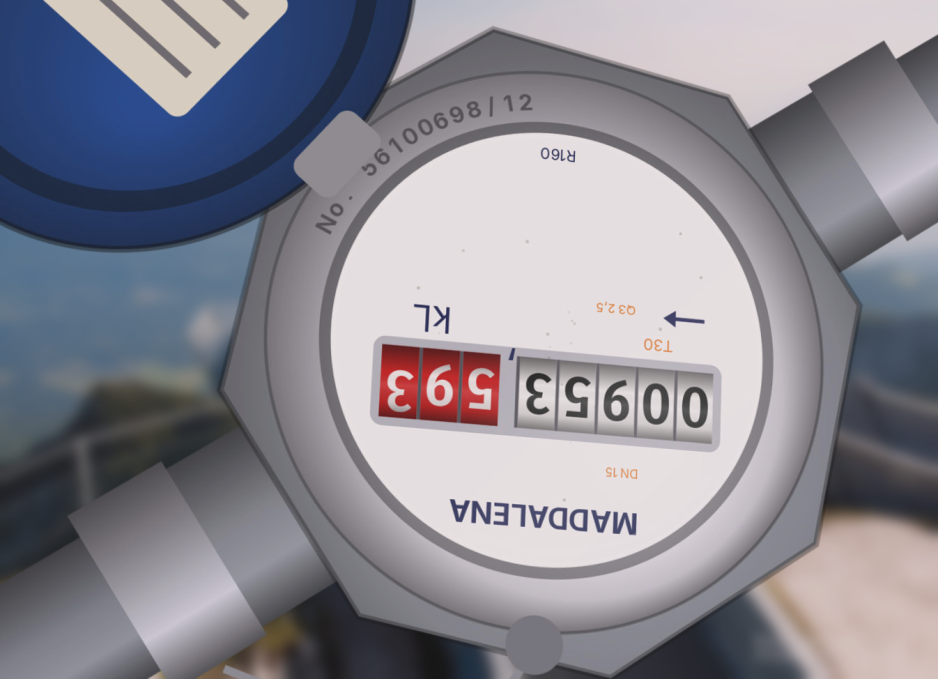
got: 953.593 kL
